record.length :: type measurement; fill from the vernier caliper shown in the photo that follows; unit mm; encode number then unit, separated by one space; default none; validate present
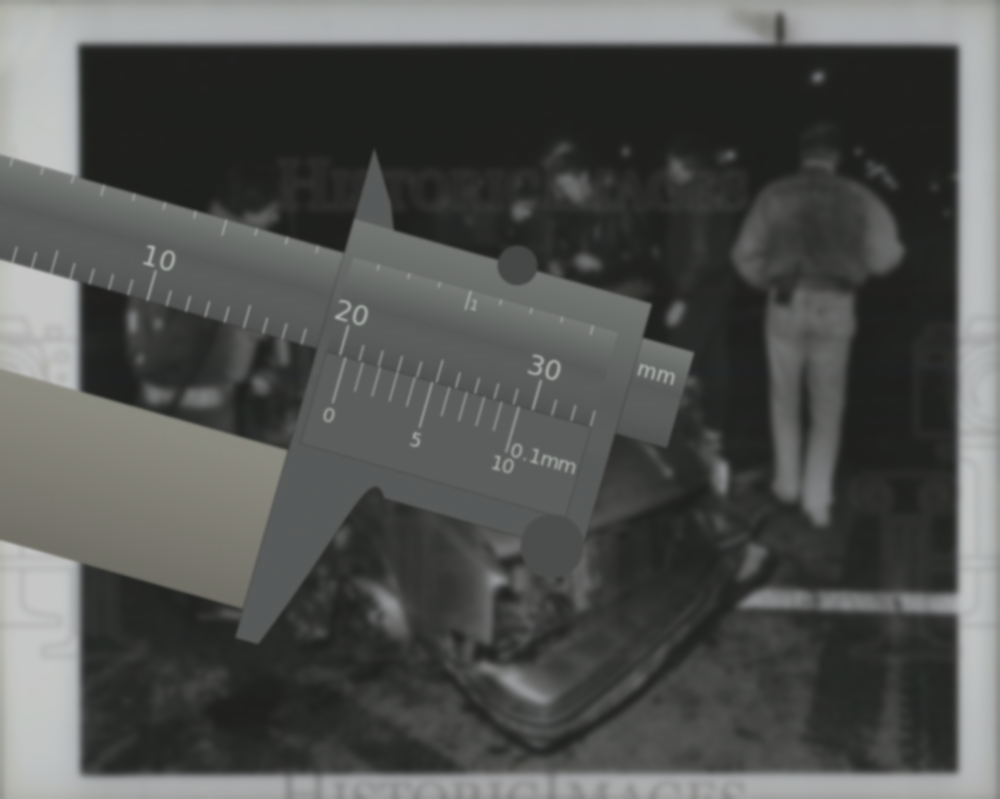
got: 20.3 mm
